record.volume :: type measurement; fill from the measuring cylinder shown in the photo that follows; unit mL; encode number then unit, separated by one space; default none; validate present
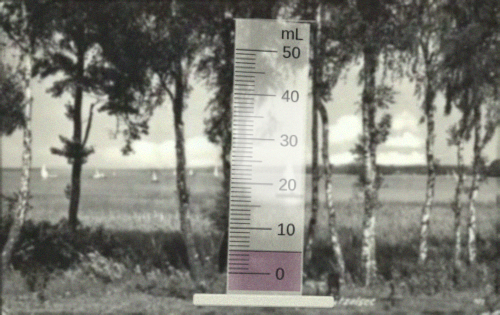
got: 5 mL
